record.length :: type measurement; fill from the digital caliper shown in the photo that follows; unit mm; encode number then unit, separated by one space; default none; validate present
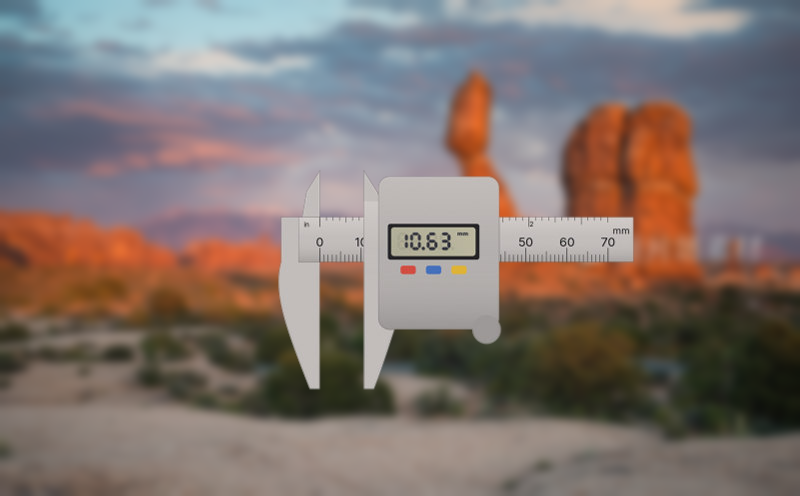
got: 10.63 mm
